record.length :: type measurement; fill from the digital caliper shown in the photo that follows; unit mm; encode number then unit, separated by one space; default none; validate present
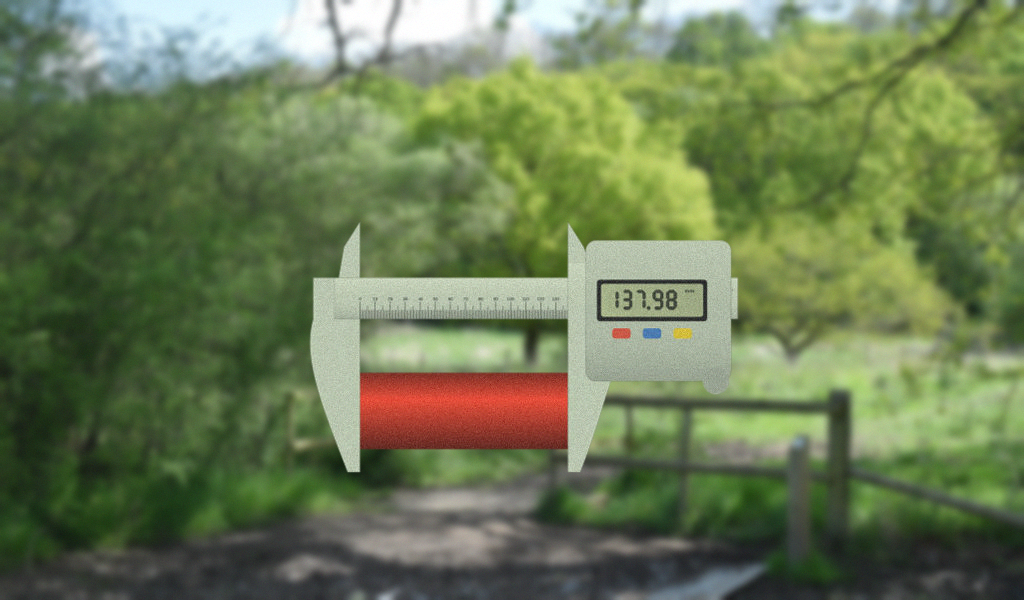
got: 137.98 mm
